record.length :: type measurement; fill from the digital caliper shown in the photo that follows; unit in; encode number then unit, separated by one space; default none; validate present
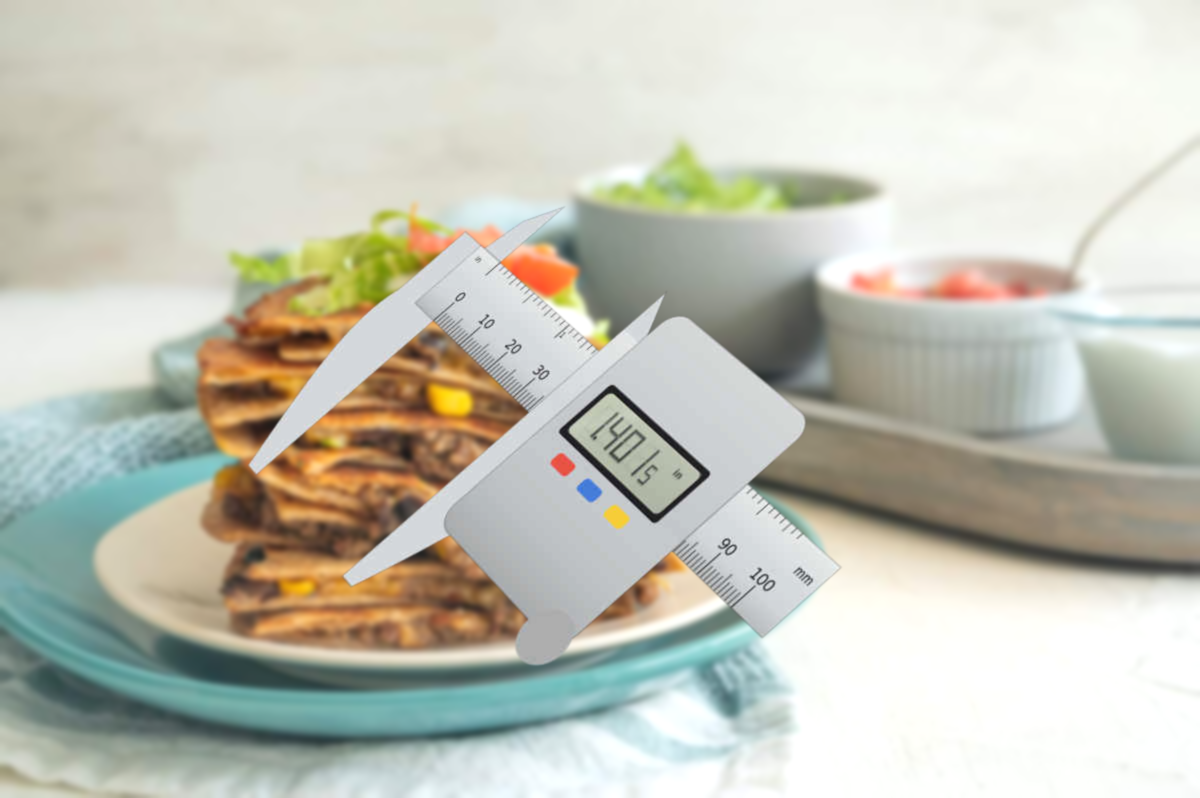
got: 1.4015 in
